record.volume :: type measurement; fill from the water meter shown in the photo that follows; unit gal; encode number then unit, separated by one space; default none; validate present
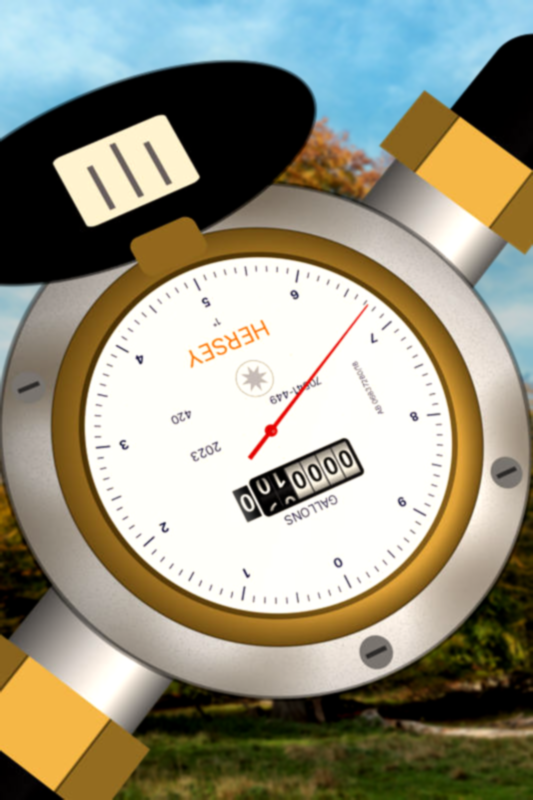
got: 96.7 gal
